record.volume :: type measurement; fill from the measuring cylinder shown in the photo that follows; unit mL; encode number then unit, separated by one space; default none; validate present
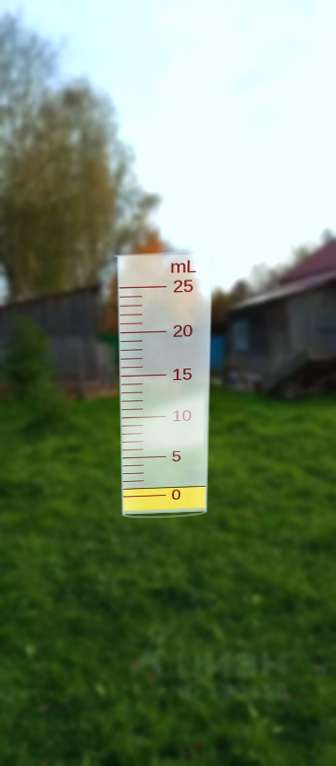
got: 1 mL
